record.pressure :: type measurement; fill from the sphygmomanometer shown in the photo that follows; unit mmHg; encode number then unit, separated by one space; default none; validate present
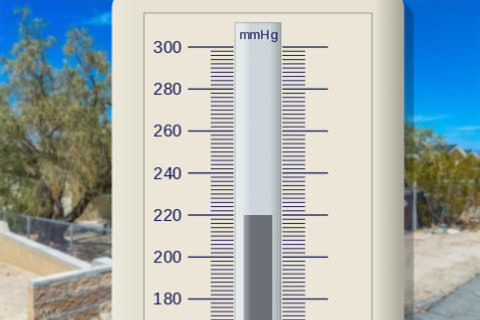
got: 220 mmHg
